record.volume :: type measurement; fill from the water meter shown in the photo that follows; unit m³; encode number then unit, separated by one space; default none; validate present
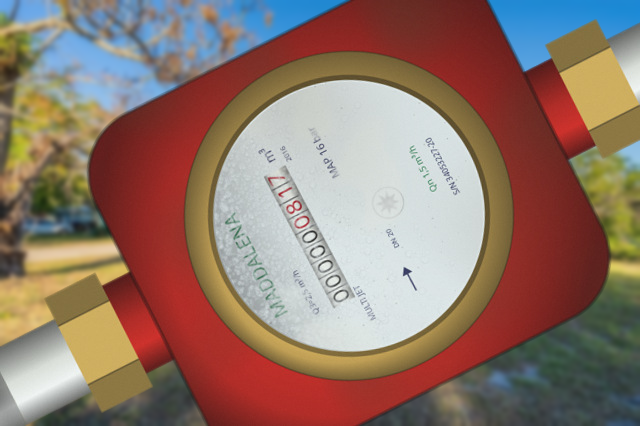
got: 0.0817 m³
